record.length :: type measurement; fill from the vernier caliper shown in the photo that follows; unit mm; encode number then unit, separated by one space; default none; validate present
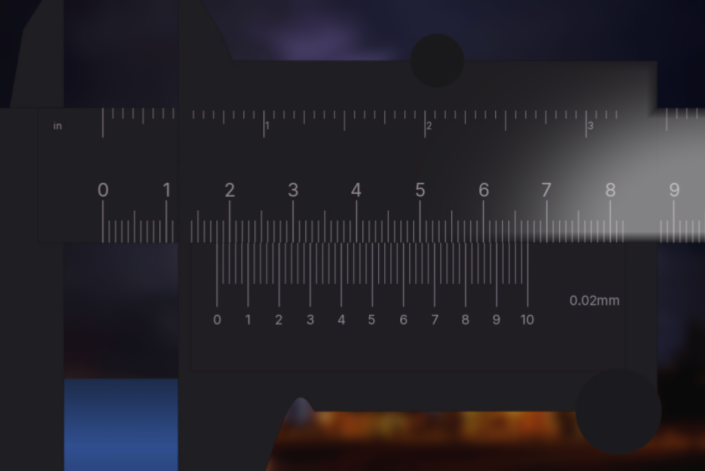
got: 18.0 mm
